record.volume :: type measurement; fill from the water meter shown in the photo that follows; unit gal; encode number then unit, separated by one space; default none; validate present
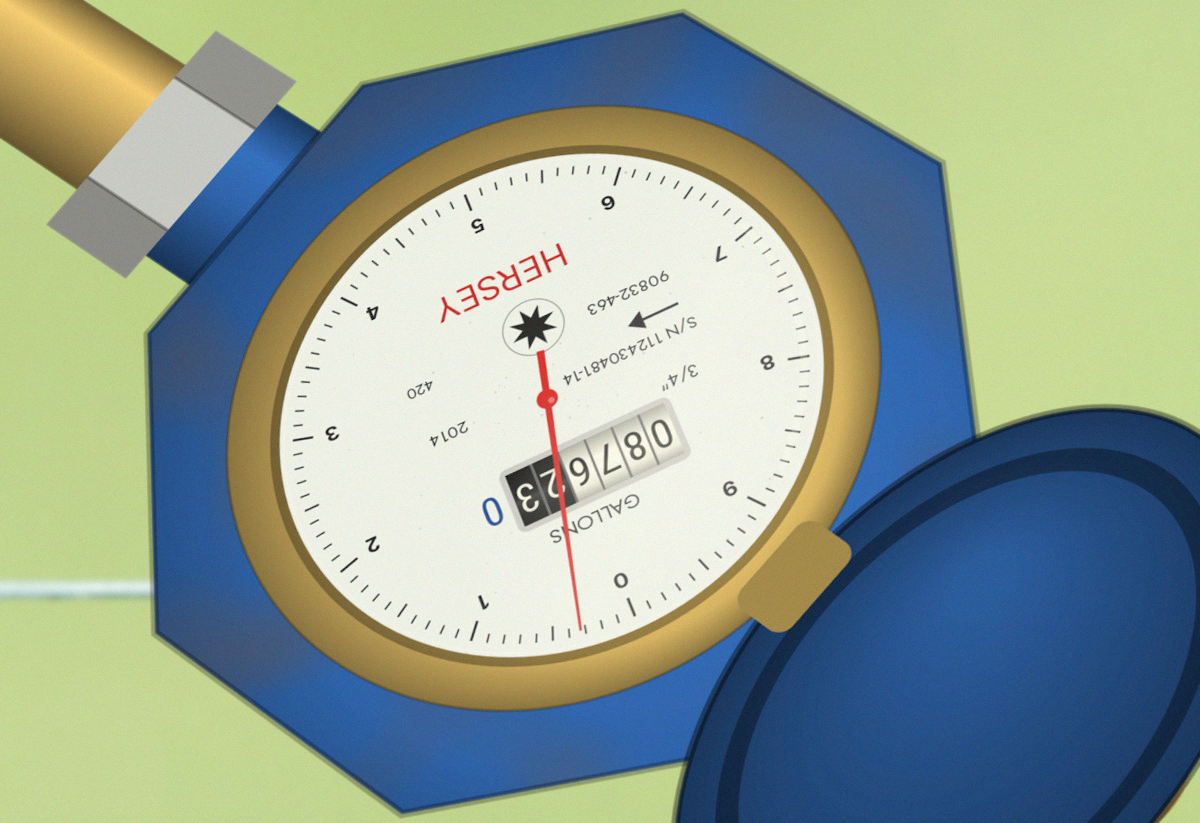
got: 876230.3 gal
